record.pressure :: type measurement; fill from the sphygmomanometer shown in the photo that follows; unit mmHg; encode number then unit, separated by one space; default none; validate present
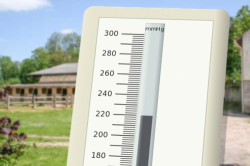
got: 220 mmHg
